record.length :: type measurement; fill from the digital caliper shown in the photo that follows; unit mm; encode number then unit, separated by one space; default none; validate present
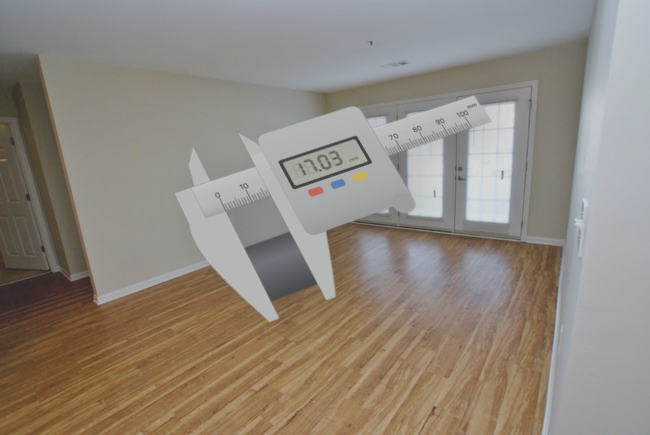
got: 17.03 mm
